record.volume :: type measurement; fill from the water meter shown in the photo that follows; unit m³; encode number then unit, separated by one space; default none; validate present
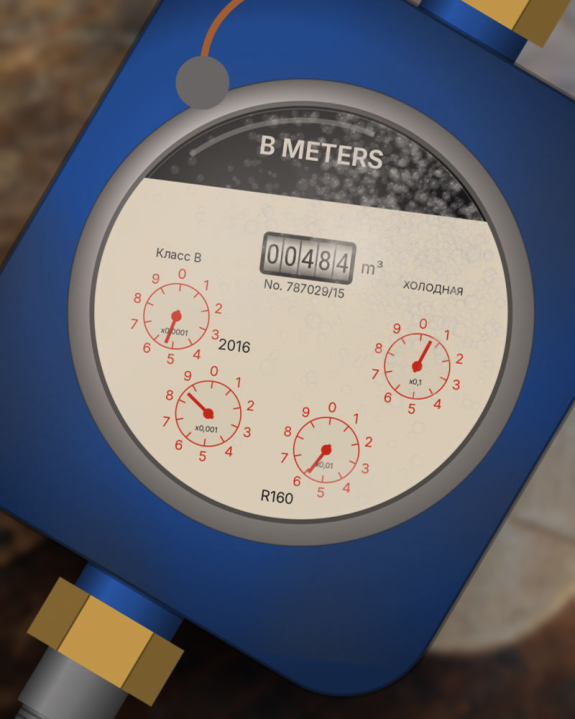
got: 484.0585 m³
